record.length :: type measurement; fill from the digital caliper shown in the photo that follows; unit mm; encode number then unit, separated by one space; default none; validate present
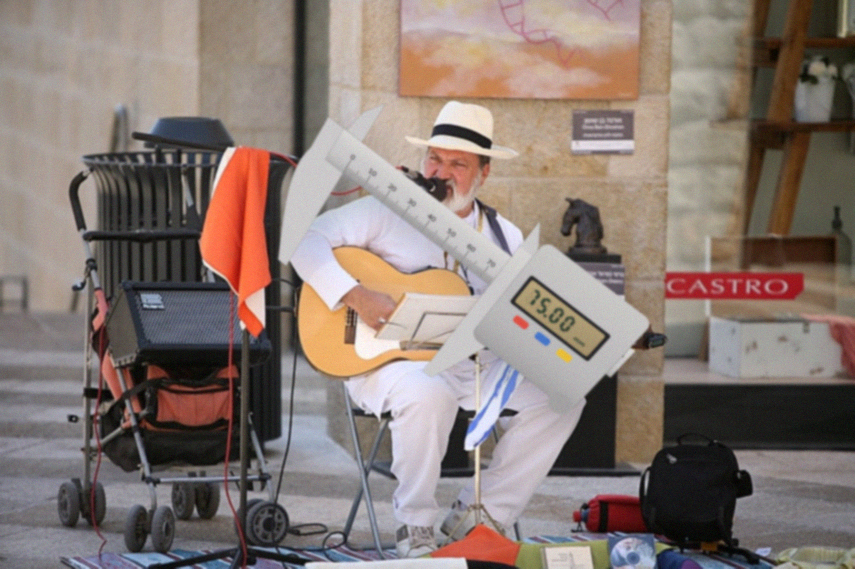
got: 75.00 mm
